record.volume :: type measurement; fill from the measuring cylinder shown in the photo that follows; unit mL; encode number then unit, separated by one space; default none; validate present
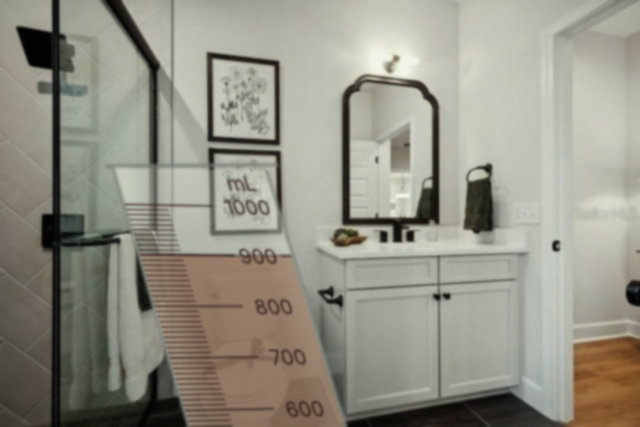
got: 900 mL
